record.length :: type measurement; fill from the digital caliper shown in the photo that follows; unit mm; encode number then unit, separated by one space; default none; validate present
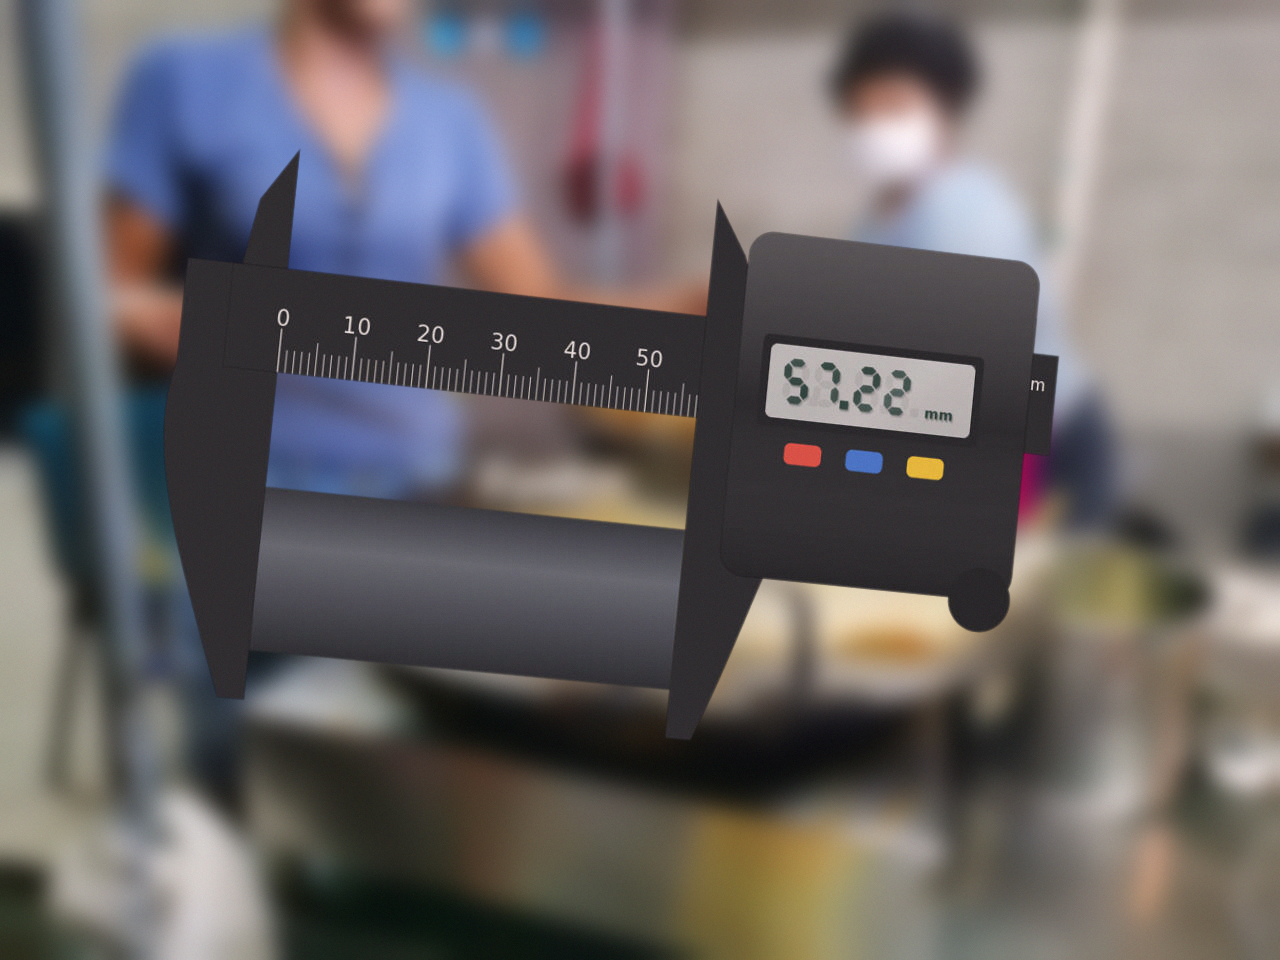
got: 57.22 mm
